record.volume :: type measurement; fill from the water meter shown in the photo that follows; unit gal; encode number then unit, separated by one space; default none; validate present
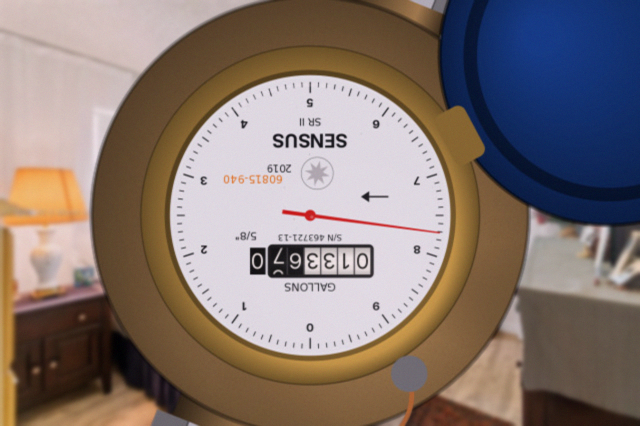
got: 133667.7 gal
